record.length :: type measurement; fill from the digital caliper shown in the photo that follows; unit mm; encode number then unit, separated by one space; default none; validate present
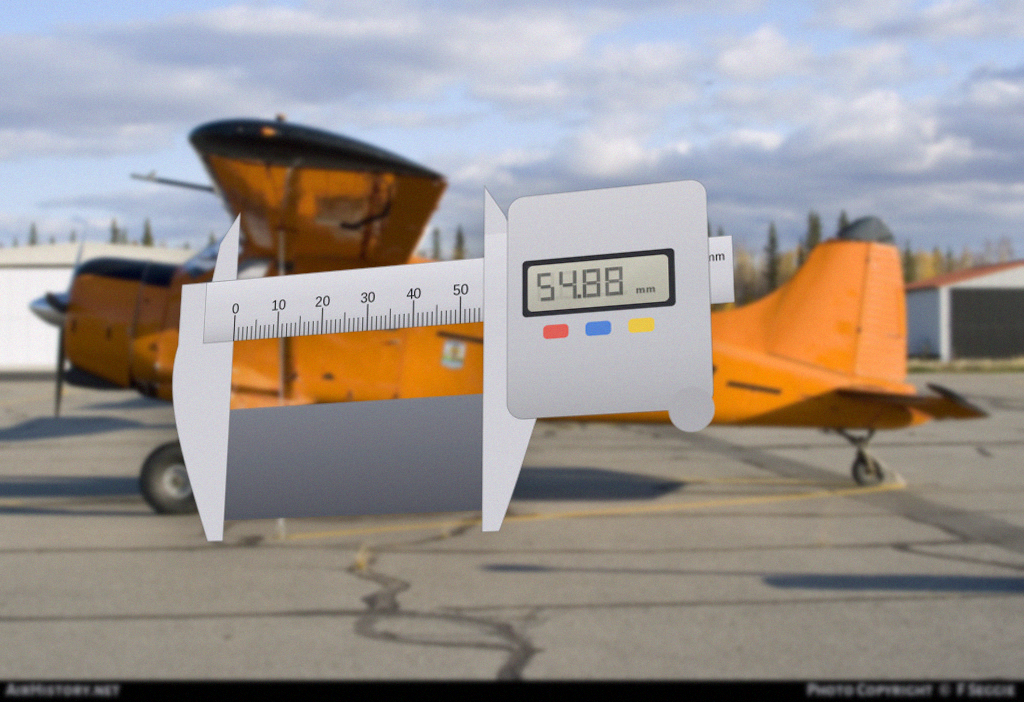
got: 54.88 mm
